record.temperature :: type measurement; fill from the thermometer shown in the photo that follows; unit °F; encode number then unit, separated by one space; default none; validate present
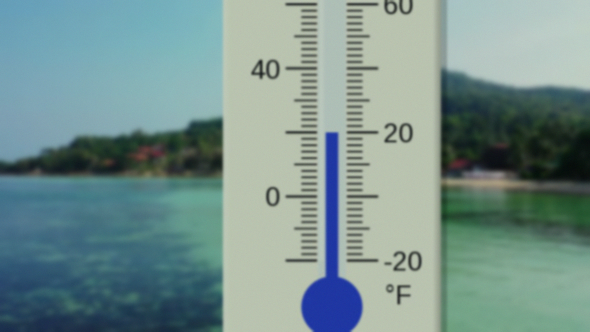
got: 20 °F
